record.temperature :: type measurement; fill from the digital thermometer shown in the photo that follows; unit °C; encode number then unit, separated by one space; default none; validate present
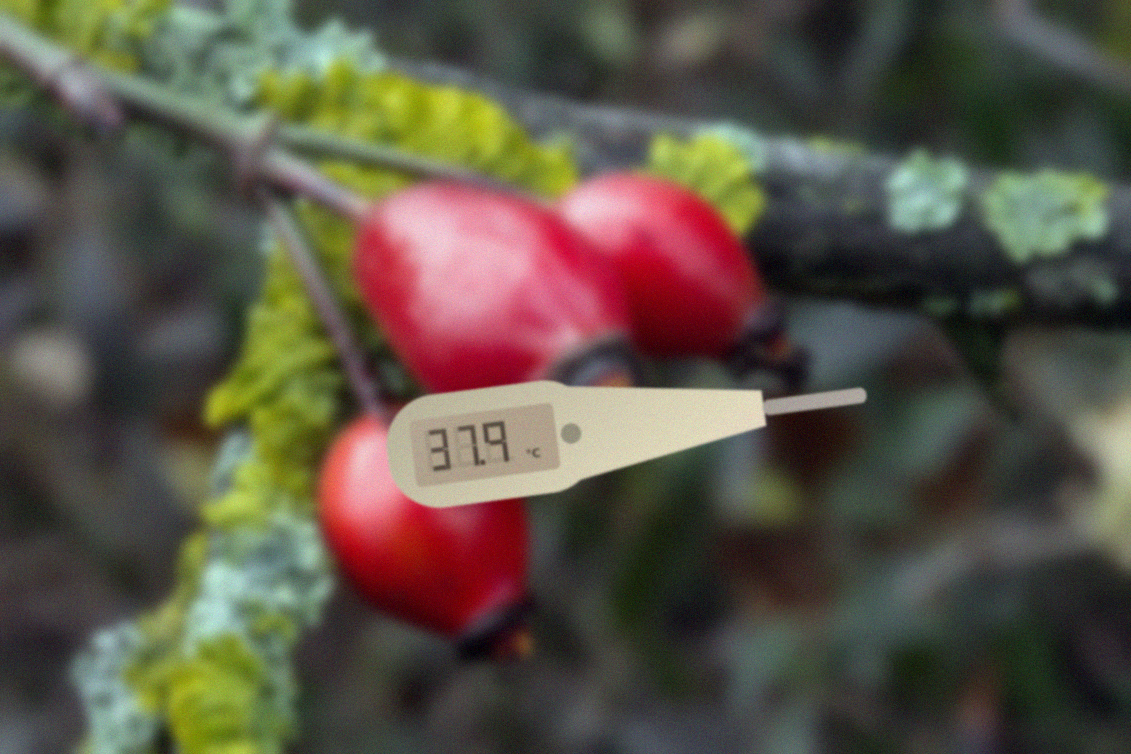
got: 37.9 °C
